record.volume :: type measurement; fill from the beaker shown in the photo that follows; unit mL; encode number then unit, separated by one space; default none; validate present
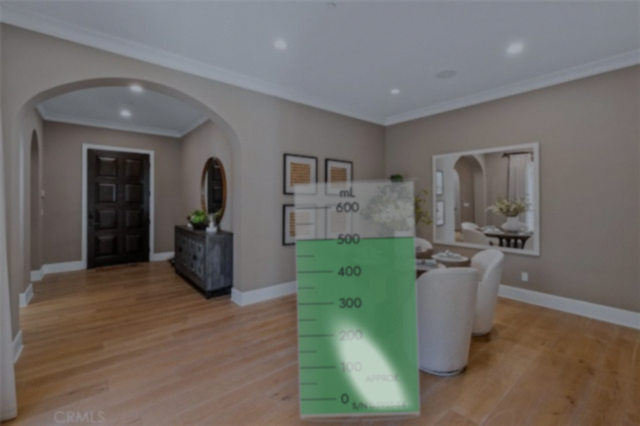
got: 500 mL
